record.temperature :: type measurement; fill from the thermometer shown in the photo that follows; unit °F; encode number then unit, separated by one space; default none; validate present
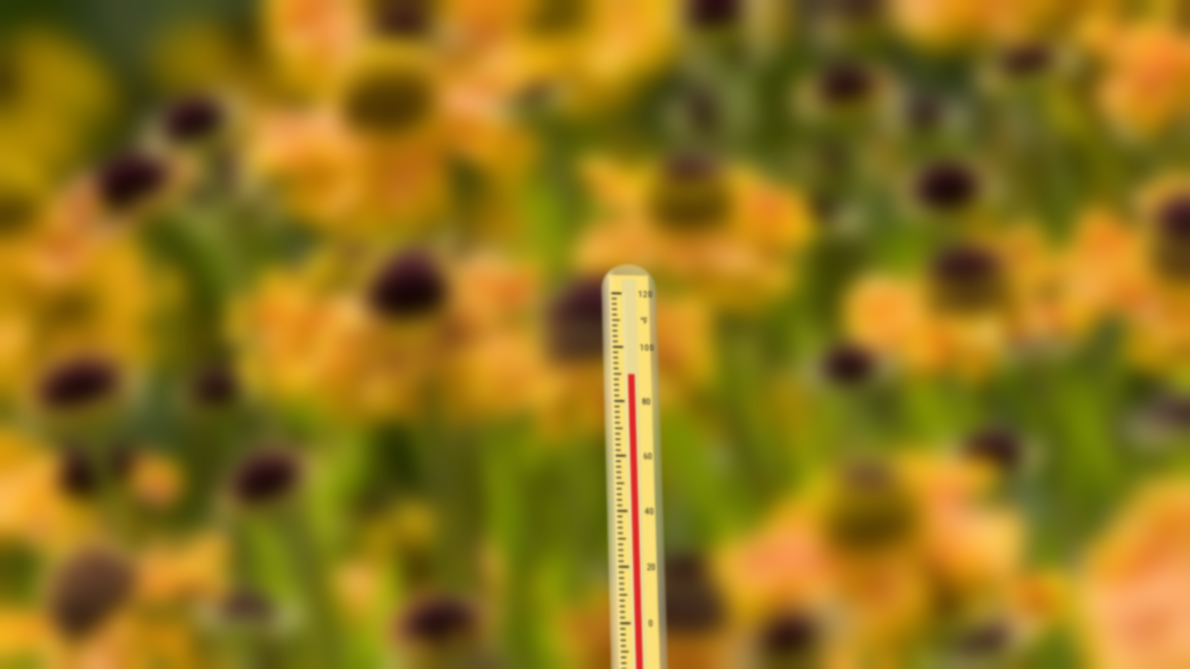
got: 90 °F
